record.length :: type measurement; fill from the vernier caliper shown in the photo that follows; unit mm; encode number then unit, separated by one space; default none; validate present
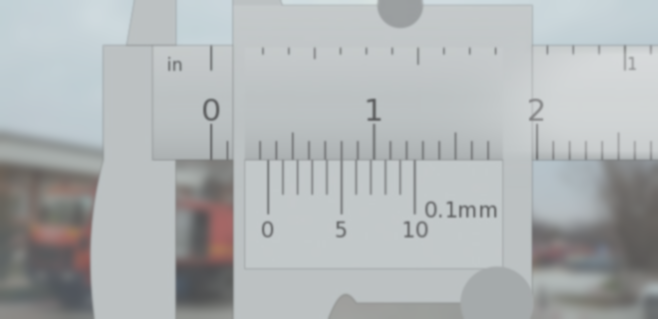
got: 3.5 mm
